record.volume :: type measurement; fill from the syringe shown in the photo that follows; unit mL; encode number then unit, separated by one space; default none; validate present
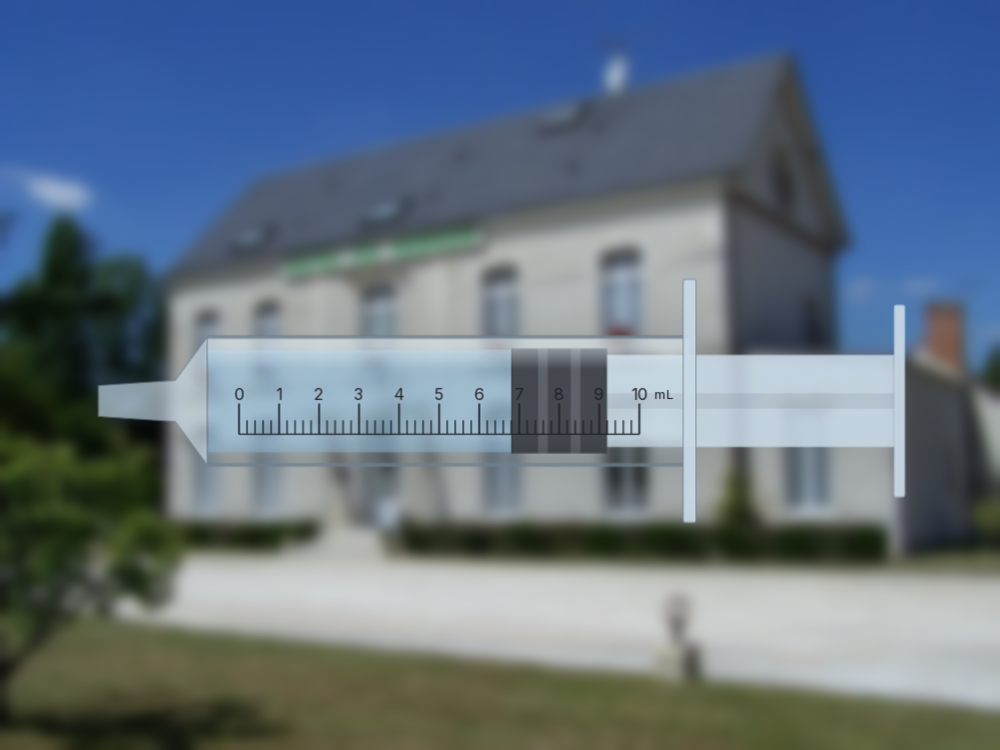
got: 6.8 mL
